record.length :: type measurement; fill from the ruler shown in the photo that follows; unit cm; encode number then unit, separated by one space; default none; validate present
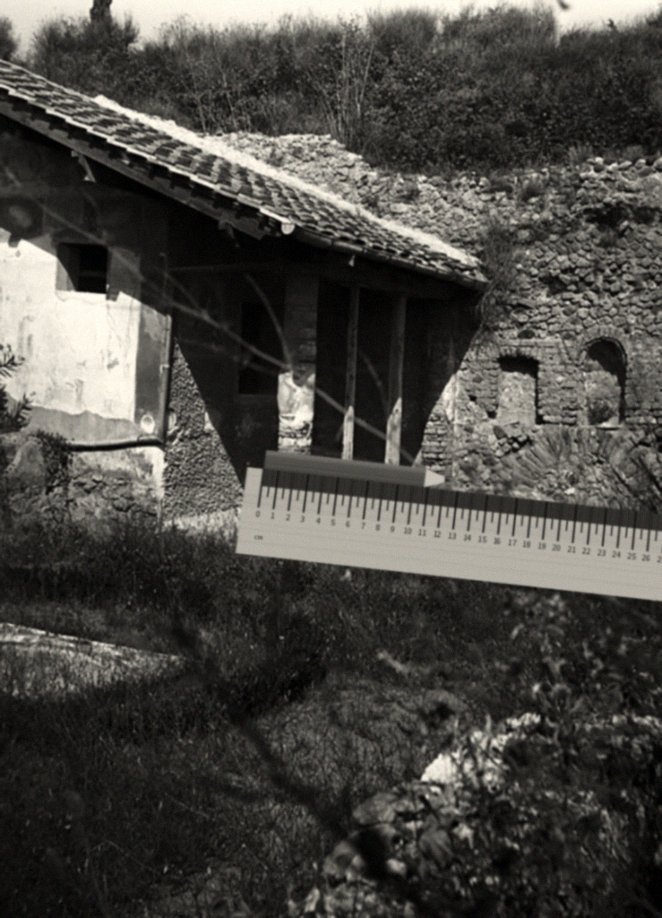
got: 12.5 cm
